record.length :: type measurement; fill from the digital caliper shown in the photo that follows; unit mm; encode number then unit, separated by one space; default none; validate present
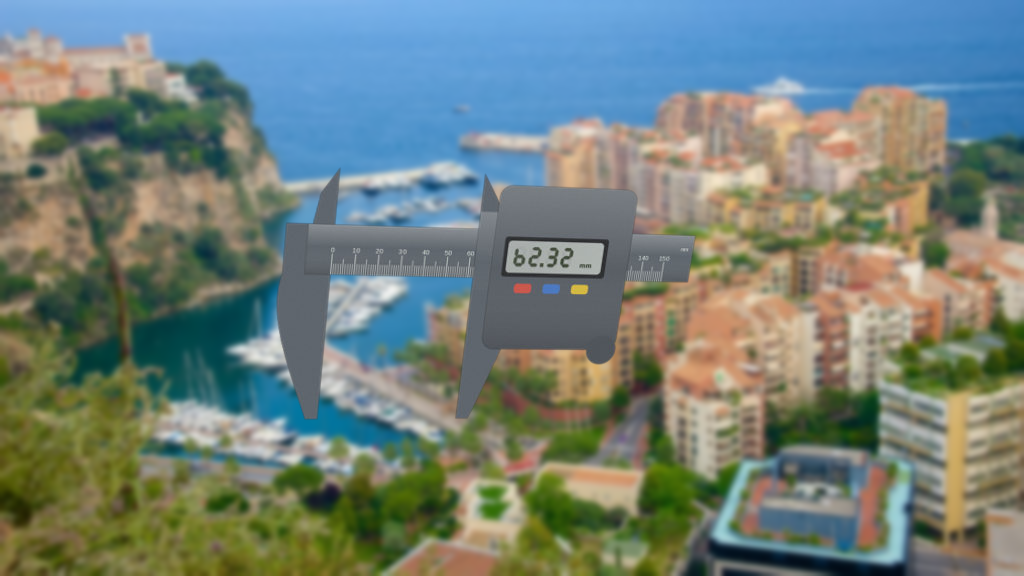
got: 62.32 mm
